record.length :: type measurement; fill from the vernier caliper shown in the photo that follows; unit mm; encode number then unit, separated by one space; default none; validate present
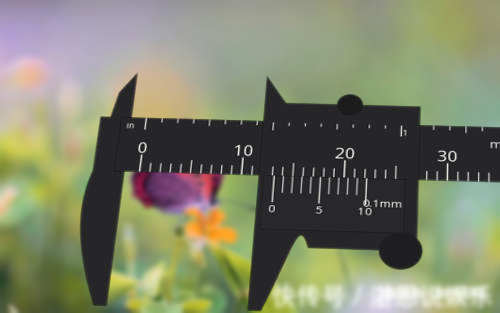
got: 13.2 mm
